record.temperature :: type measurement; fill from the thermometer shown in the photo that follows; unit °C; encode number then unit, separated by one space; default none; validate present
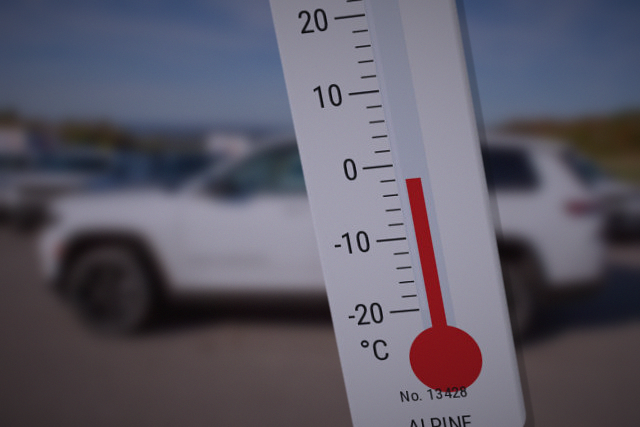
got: -2 °C
